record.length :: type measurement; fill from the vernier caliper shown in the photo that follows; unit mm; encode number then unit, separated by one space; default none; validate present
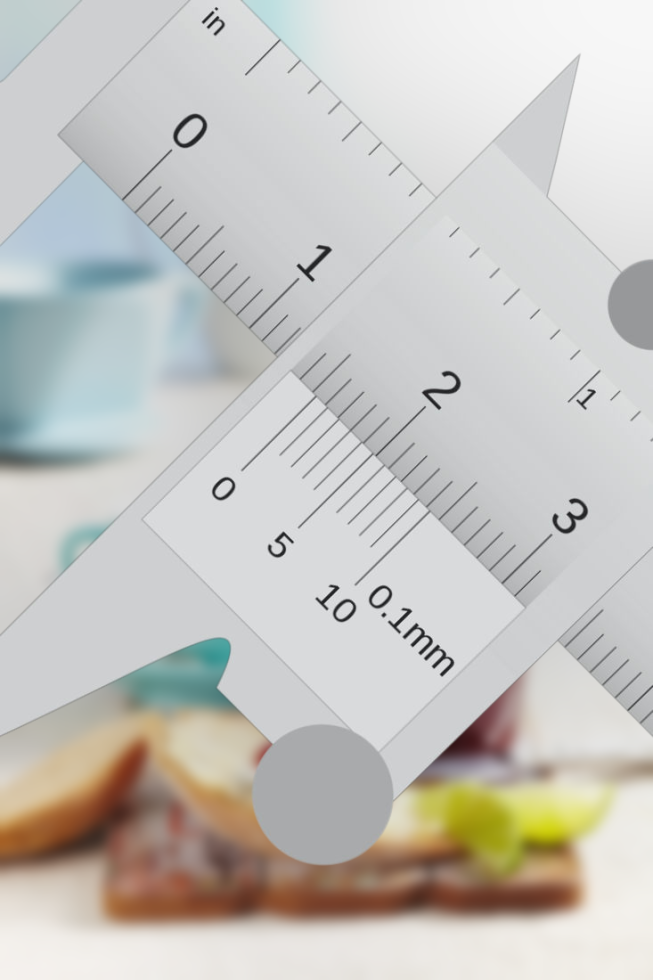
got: 15.3 mm
